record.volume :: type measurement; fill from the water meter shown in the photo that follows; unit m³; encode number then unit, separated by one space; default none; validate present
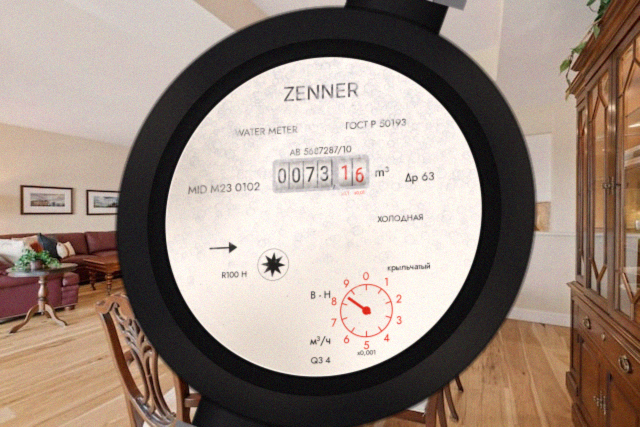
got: 73.158 m³
